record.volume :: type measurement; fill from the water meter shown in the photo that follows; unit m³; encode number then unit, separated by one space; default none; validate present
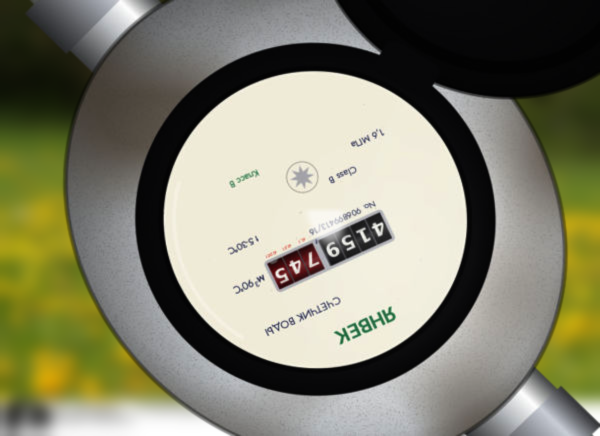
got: 4159.745 m³
